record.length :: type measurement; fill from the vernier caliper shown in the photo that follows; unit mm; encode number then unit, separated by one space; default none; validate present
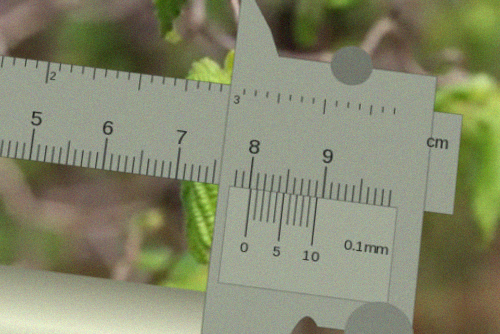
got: 80.2 mm
